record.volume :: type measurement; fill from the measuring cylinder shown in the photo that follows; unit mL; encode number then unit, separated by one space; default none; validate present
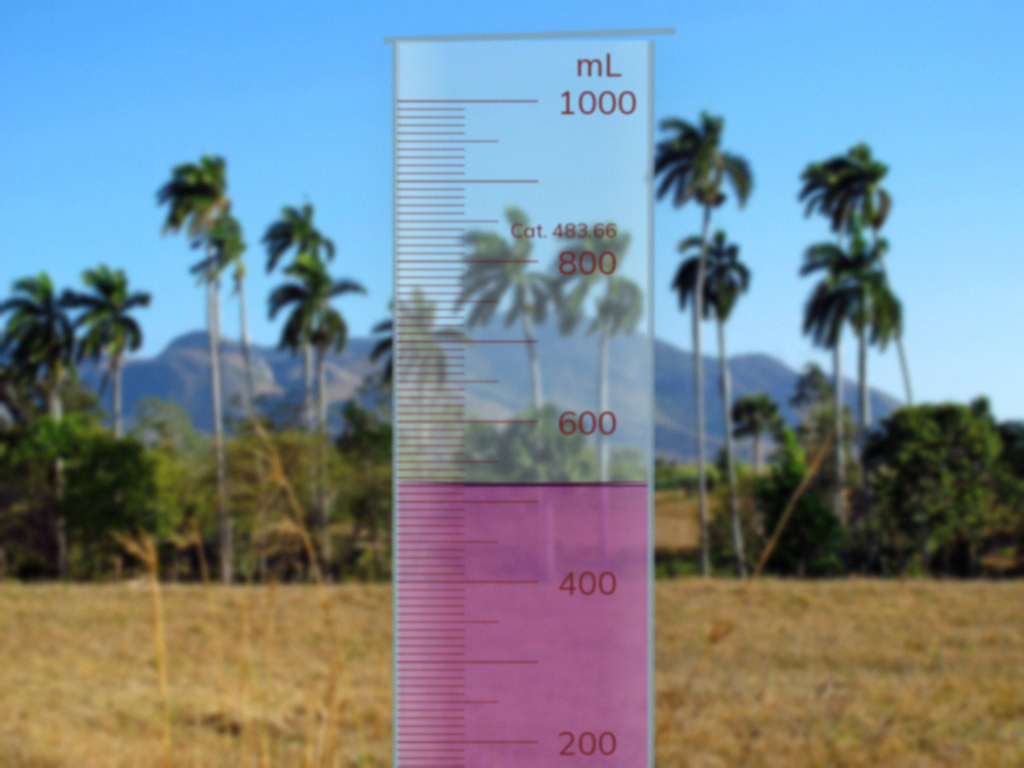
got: 520 mL
